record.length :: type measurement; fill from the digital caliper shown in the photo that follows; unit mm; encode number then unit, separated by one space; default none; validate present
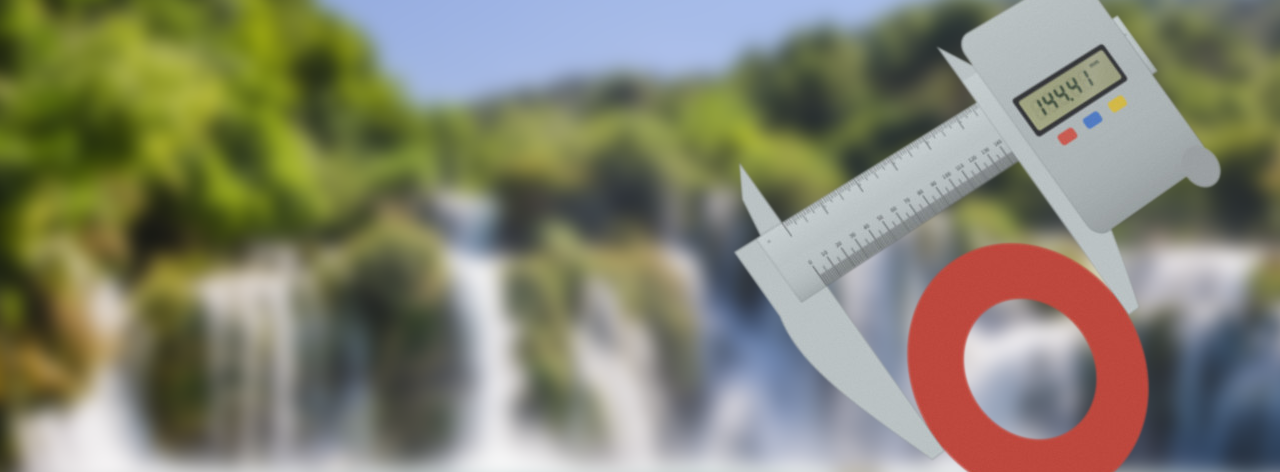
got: 144.41 mm
